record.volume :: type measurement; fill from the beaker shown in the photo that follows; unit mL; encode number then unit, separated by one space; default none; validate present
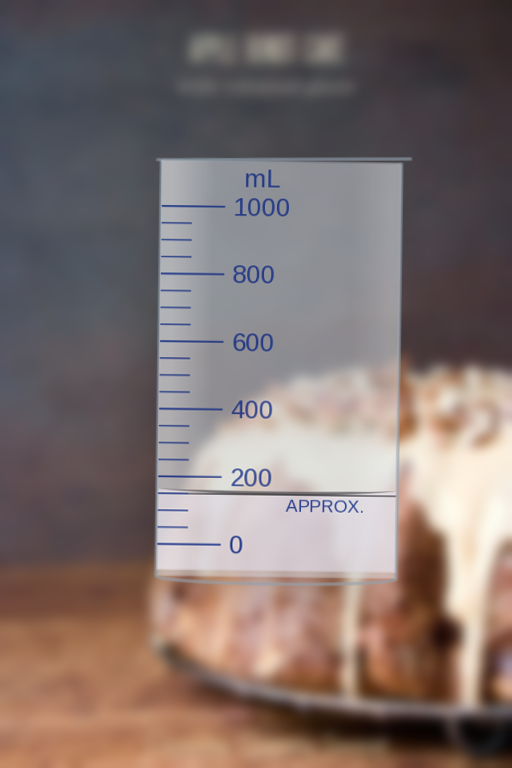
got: 150 mL
